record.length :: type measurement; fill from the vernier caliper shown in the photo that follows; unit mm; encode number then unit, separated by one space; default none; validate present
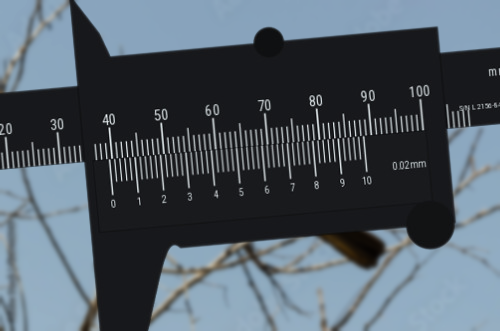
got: 39.5 mm
